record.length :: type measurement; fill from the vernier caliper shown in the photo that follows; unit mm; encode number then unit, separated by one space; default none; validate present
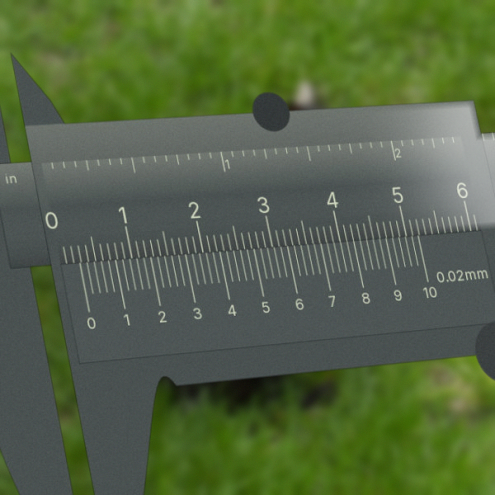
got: 2.8 mm
